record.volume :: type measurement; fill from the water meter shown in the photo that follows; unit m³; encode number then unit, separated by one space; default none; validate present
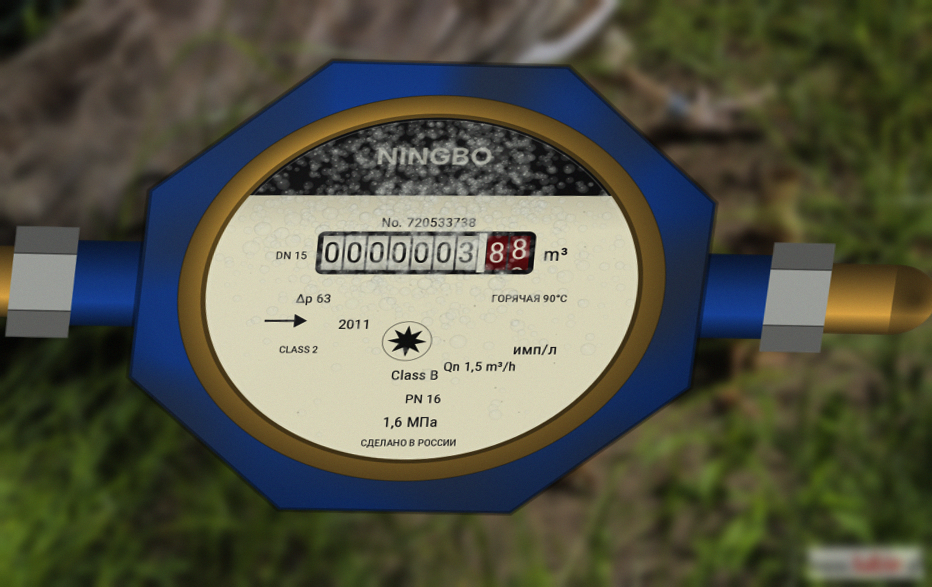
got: 3.88 m³
